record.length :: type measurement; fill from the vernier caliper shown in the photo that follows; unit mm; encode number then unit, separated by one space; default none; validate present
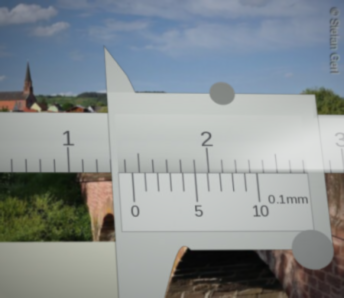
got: 14.5 mm
